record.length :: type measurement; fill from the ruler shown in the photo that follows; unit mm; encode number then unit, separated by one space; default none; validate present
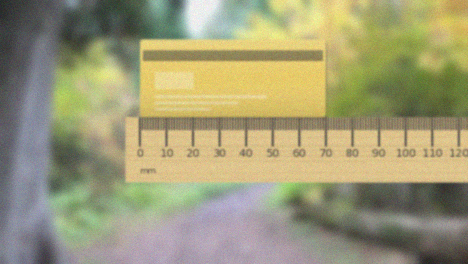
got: 70 mm
